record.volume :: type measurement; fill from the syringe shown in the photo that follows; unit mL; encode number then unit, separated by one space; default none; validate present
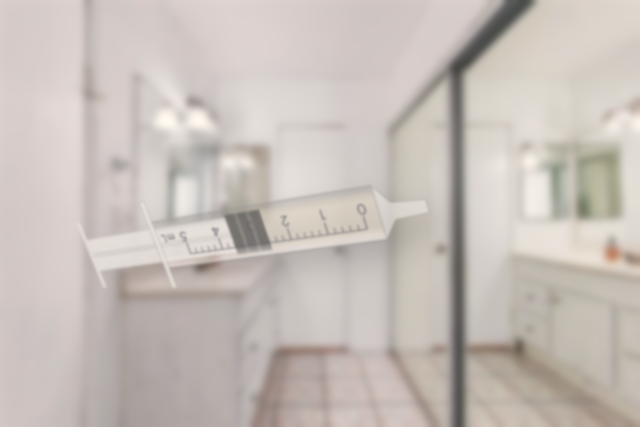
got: 2.6 mL
